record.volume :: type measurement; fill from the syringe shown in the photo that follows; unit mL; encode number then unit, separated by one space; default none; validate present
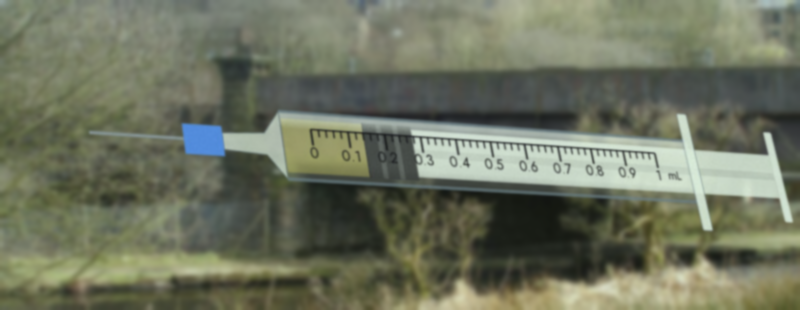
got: 0.14 mL
